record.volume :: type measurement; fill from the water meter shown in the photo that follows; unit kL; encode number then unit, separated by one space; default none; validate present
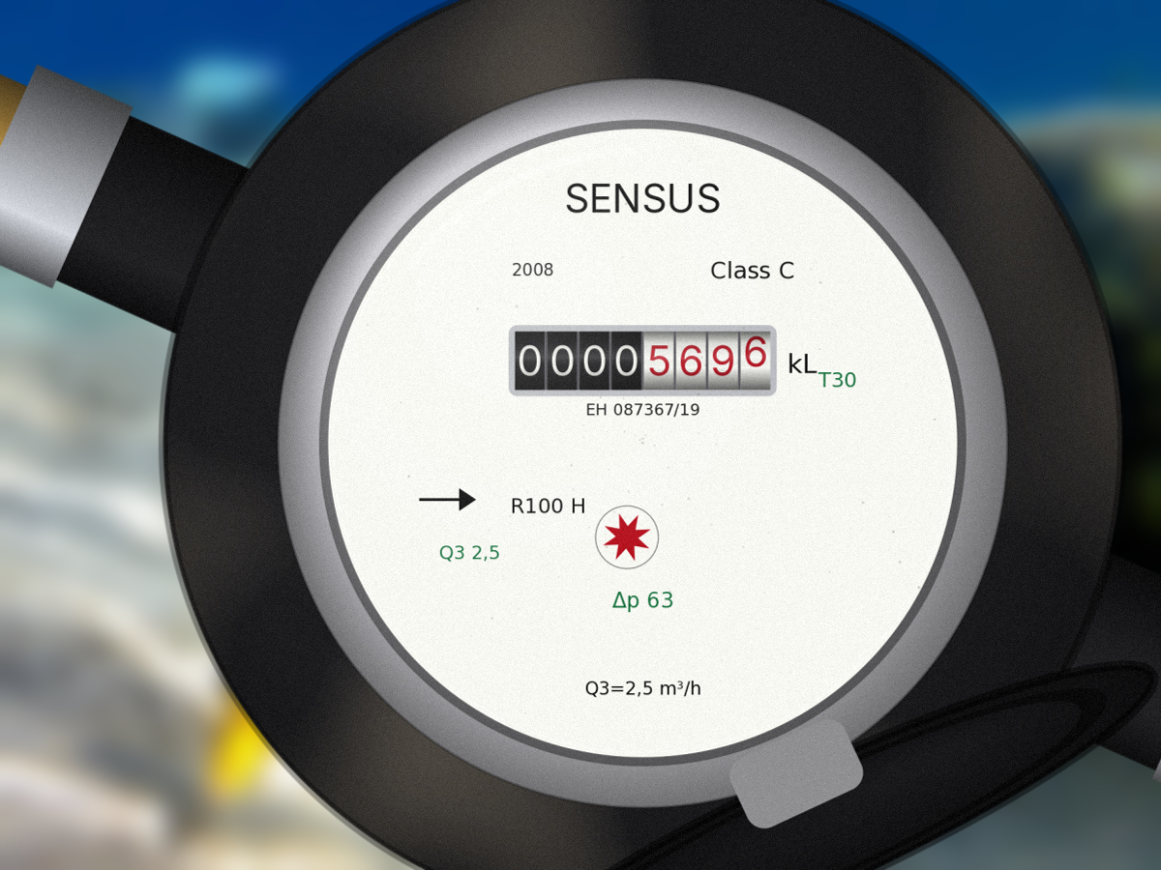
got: 0.5696 kL
